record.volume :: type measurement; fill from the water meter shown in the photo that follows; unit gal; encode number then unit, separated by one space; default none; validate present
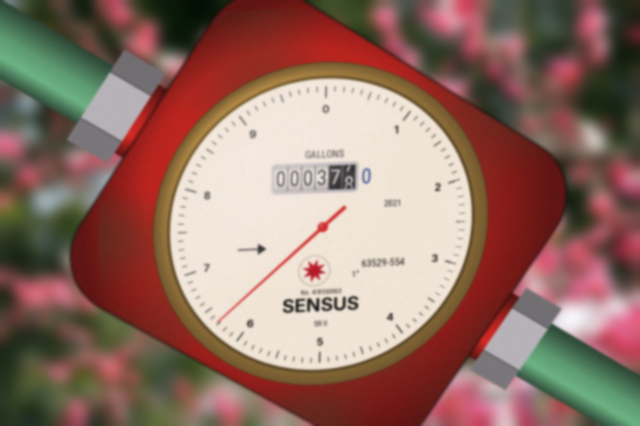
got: 3776.3 gal
